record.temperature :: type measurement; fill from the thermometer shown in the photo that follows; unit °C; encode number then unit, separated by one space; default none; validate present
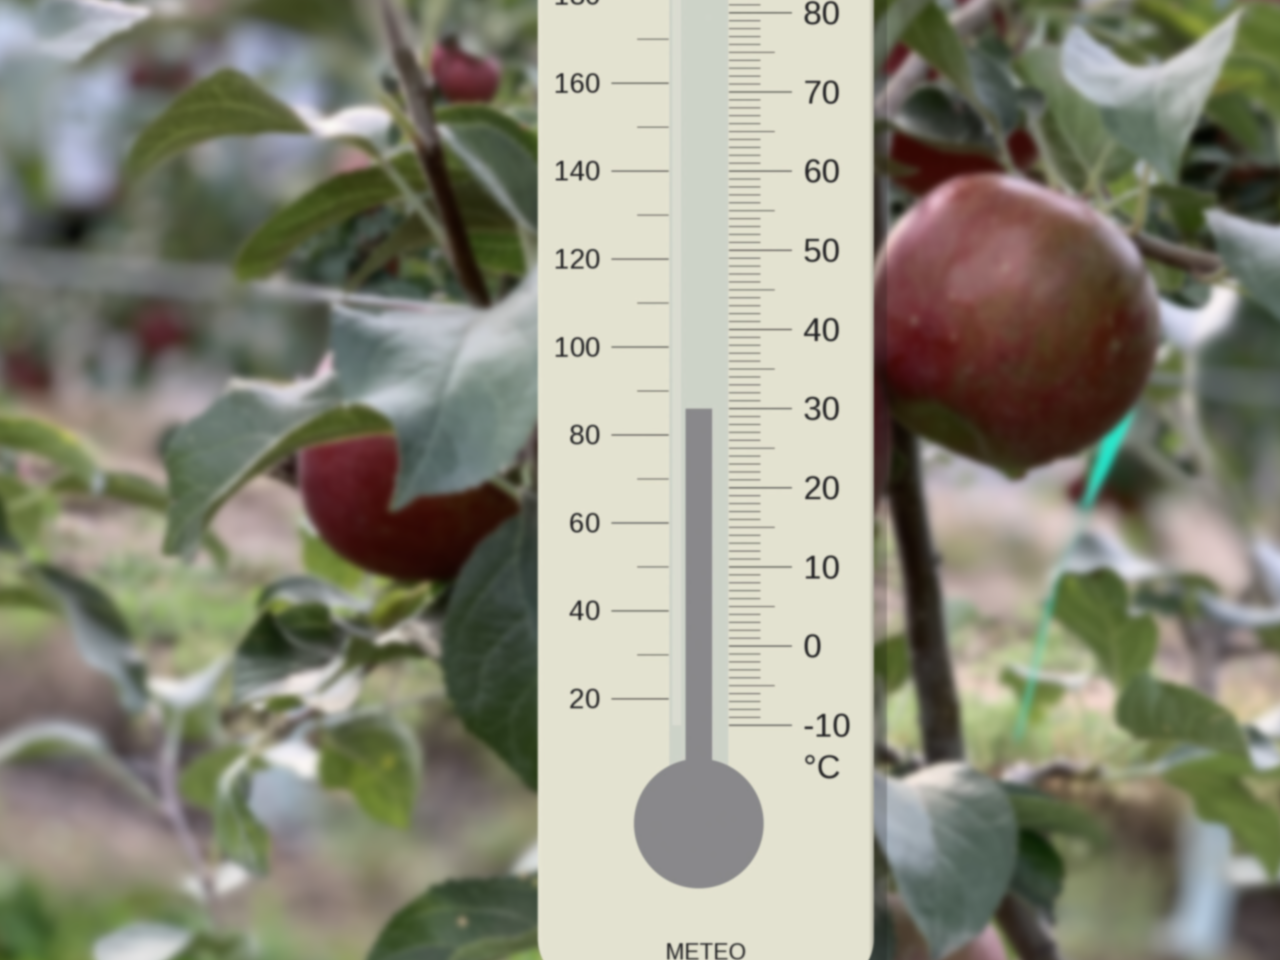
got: 30 °C
